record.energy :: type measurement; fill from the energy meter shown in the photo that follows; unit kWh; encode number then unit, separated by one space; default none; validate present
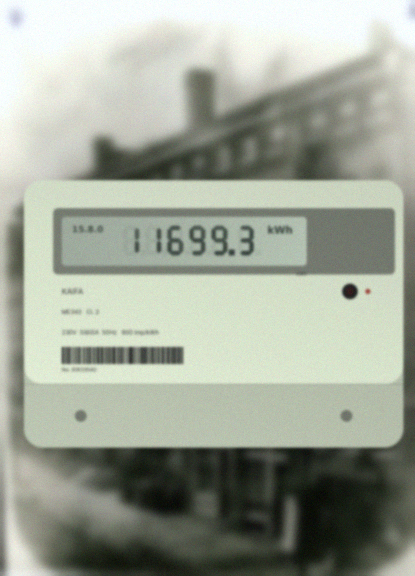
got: 11699.3 kWh
